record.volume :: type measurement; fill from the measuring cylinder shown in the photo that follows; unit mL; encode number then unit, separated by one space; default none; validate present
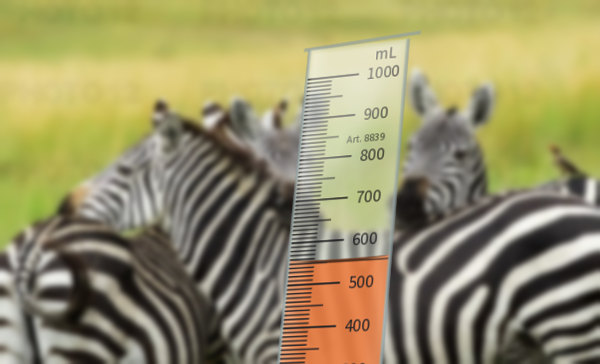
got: 550 mL
